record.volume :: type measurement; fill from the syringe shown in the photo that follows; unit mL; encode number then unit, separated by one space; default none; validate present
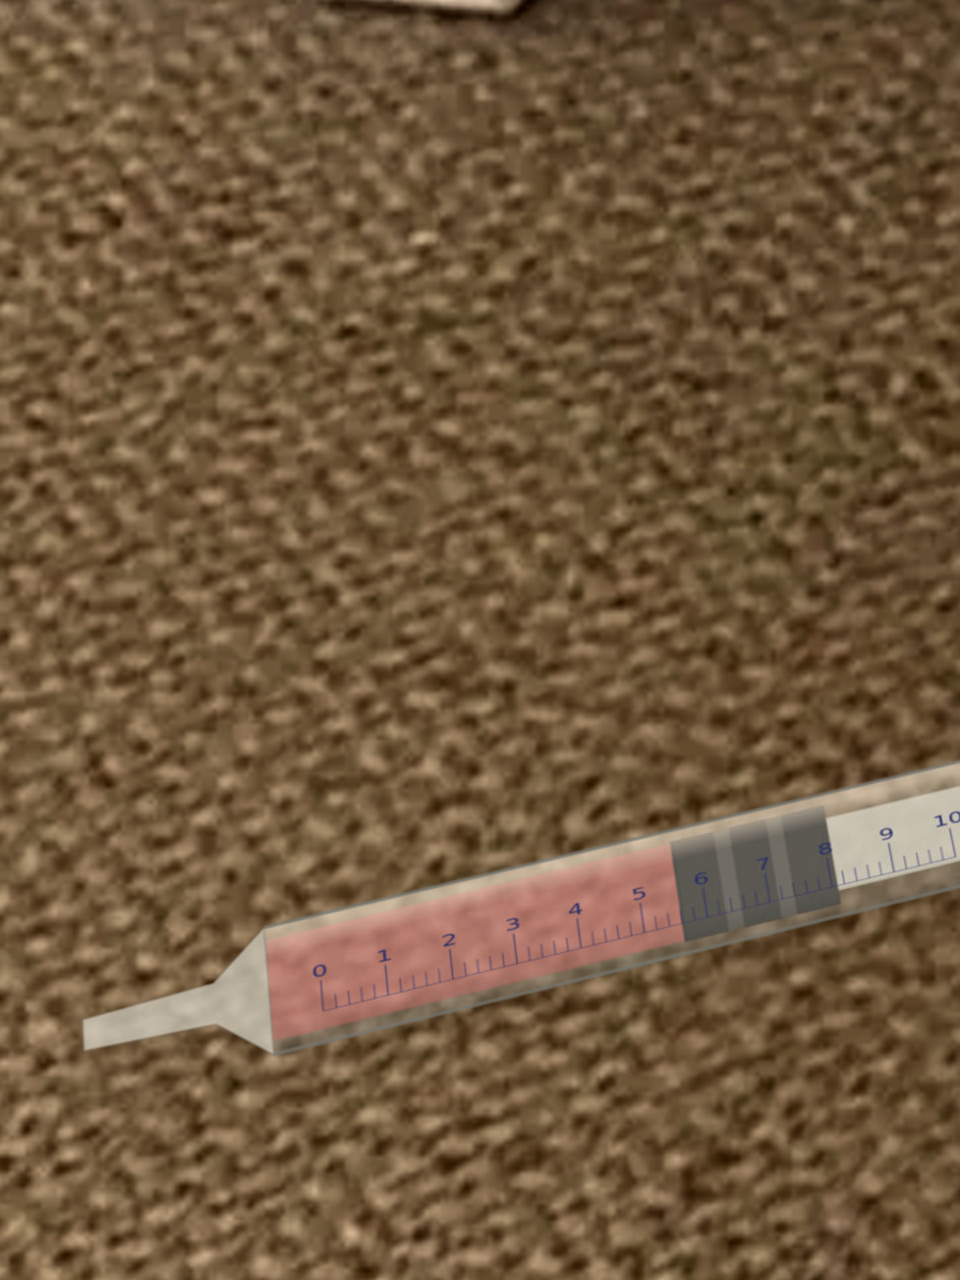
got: 5.6 mL
